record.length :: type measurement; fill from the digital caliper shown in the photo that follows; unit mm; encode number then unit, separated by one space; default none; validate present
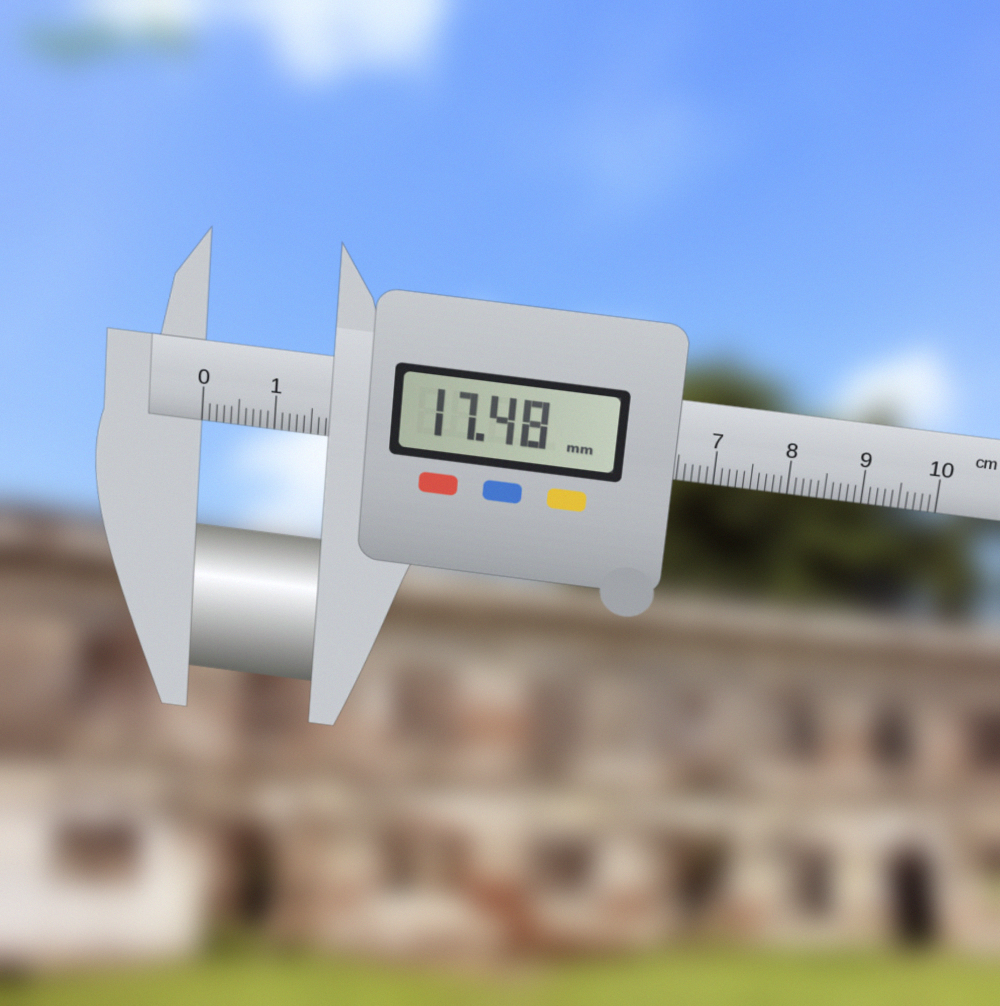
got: 17.48 mm
